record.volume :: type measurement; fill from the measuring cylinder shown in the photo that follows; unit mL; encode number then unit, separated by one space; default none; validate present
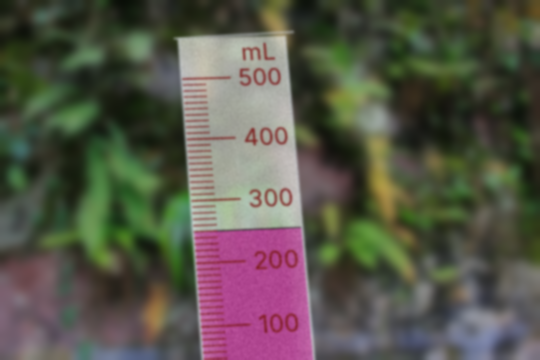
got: 250 mL
